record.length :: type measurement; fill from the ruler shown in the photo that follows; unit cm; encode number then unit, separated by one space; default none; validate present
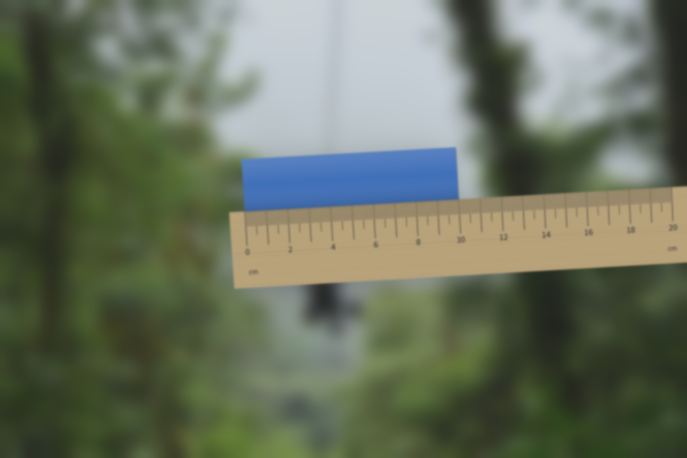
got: 10 cm
